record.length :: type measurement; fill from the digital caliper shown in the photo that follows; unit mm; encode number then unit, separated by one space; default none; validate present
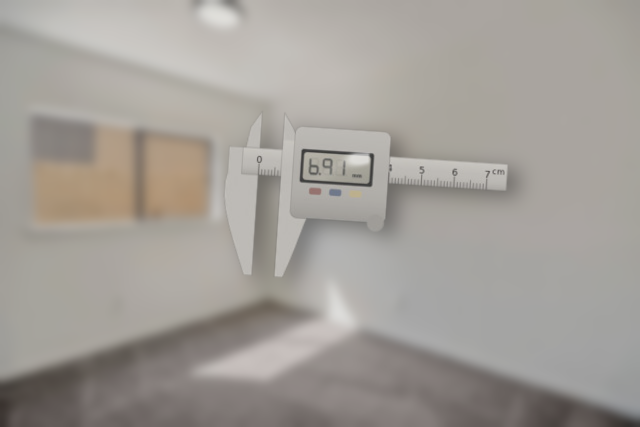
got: 6.91 mm
